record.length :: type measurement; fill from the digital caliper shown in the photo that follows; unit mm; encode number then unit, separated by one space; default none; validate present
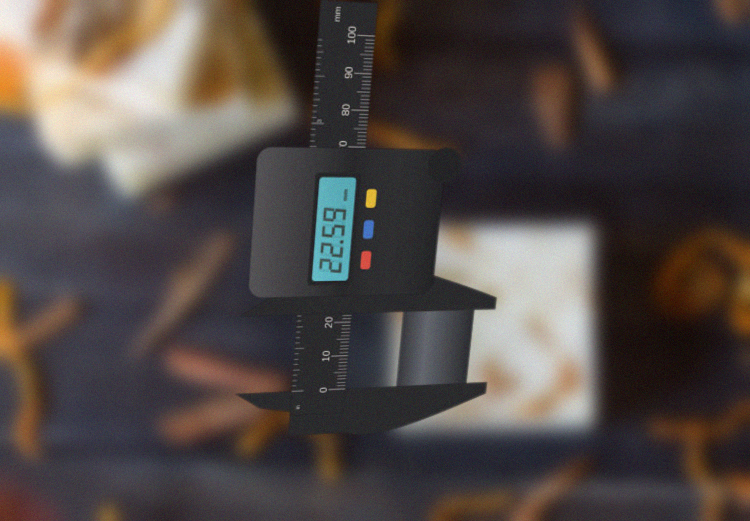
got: 22.59 mm
